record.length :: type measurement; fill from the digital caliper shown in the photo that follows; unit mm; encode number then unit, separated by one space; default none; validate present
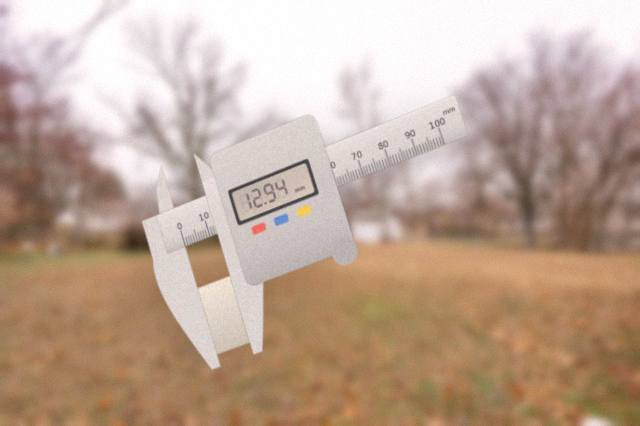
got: 12.94 mm
